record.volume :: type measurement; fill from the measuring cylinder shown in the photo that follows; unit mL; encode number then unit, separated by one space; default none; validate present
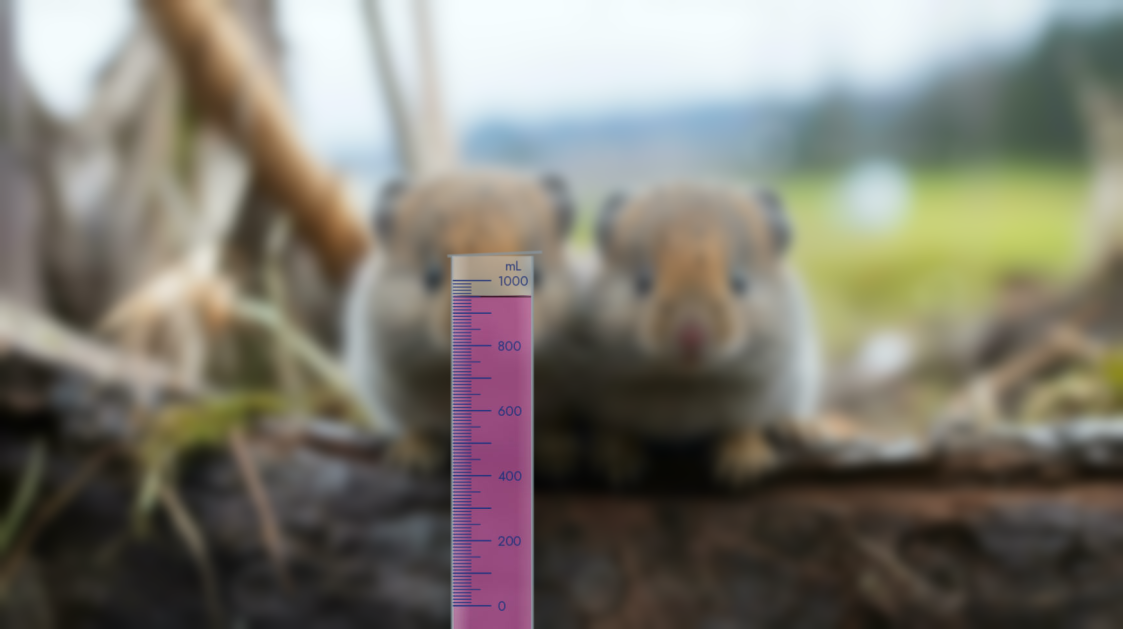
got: 950 mL
